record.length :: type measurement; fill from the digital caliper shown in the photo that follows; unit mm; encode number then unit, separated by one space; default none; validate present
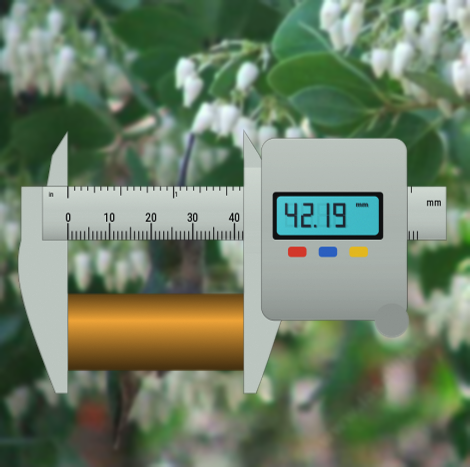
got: 42.19 mm
